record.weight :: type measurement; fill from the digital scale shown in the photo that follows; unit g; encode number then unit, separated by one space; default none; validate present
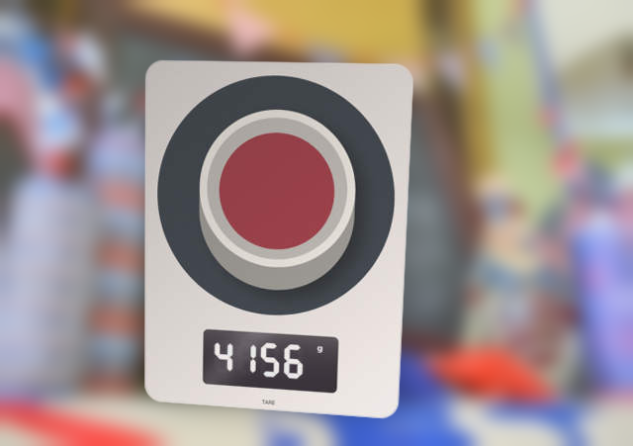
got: 4156 g
